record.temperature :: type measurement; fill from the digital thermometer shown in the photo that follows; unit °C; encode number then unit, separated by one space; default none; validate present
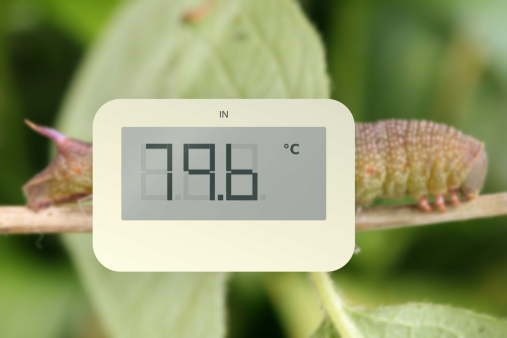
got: 79.6 °C
